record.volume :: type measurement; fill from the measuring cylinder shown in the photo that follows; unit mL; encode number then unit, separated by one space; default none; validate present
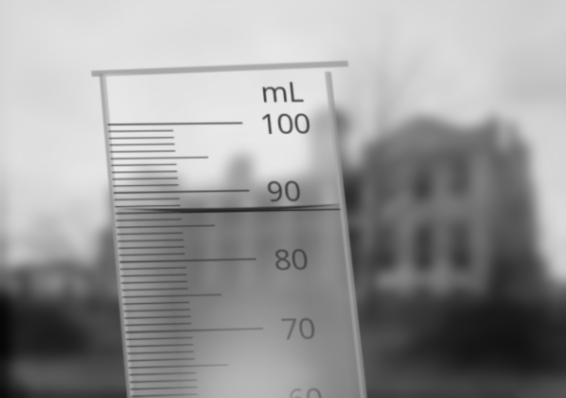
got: 87 mL
